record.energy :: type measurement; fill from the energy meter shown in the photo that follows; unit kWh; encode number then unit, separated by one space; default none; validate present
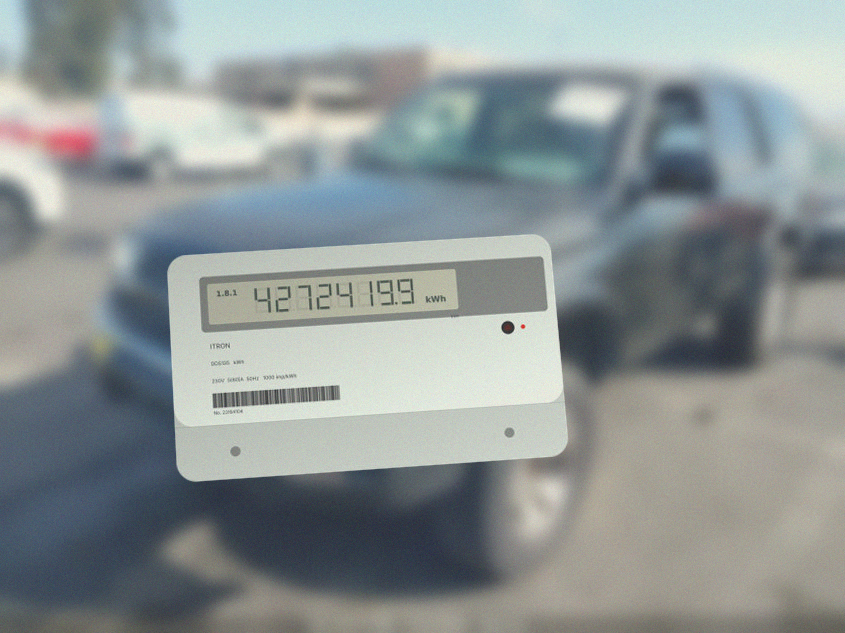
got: 4272419.9 kWh
